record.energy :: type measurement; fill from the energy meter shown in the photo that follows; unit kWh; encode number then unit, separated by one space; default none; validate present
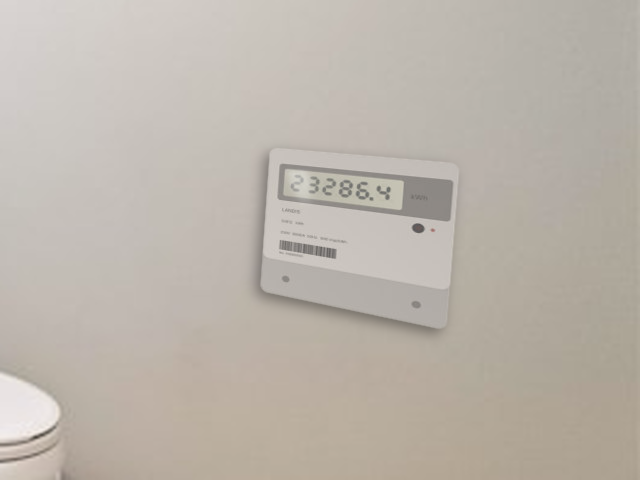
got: 23286.4 kWh
